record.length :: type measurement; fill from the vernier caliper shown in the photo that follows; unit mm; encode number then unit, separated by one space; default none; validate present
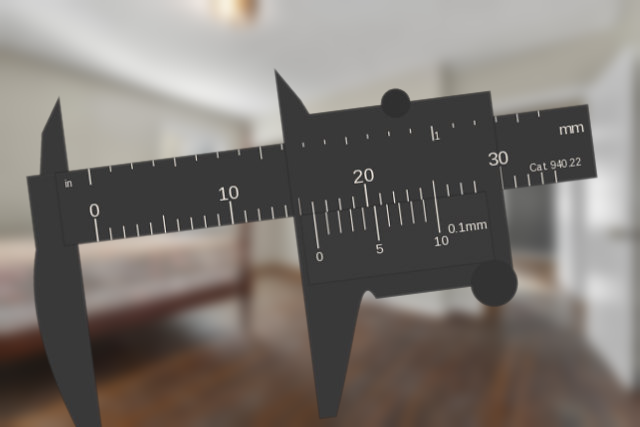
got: 16.0 mm
